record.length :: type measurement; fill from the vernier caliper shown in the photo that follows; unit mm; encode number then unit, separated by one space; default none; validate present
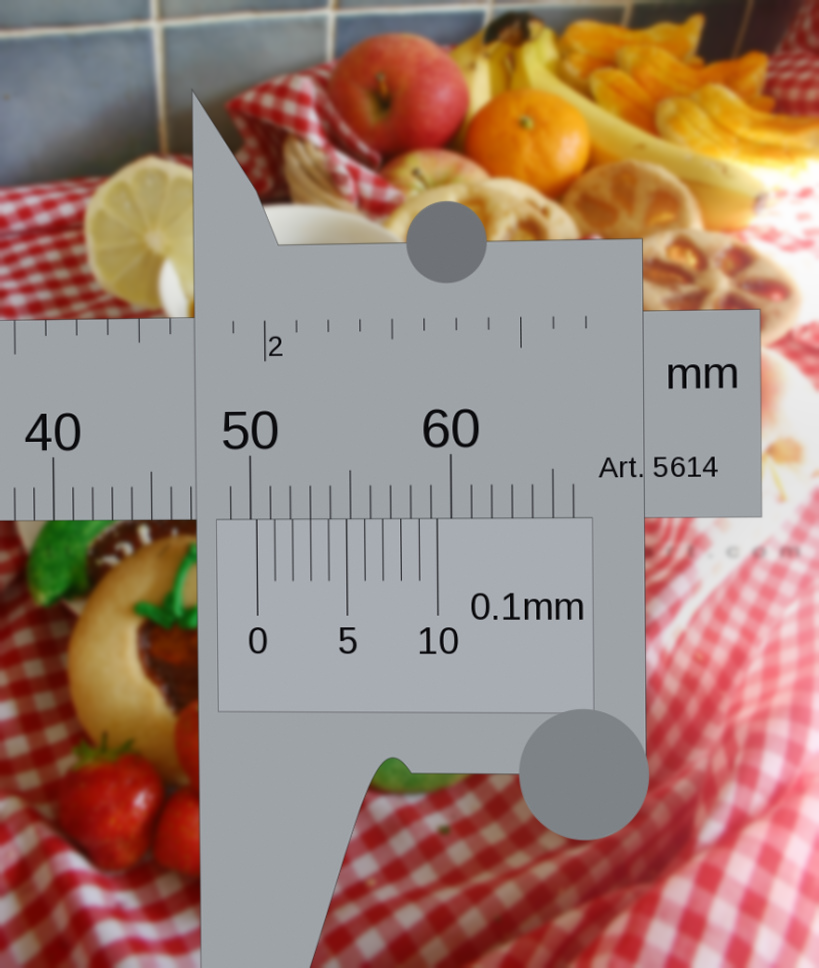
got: 50.3 mm
